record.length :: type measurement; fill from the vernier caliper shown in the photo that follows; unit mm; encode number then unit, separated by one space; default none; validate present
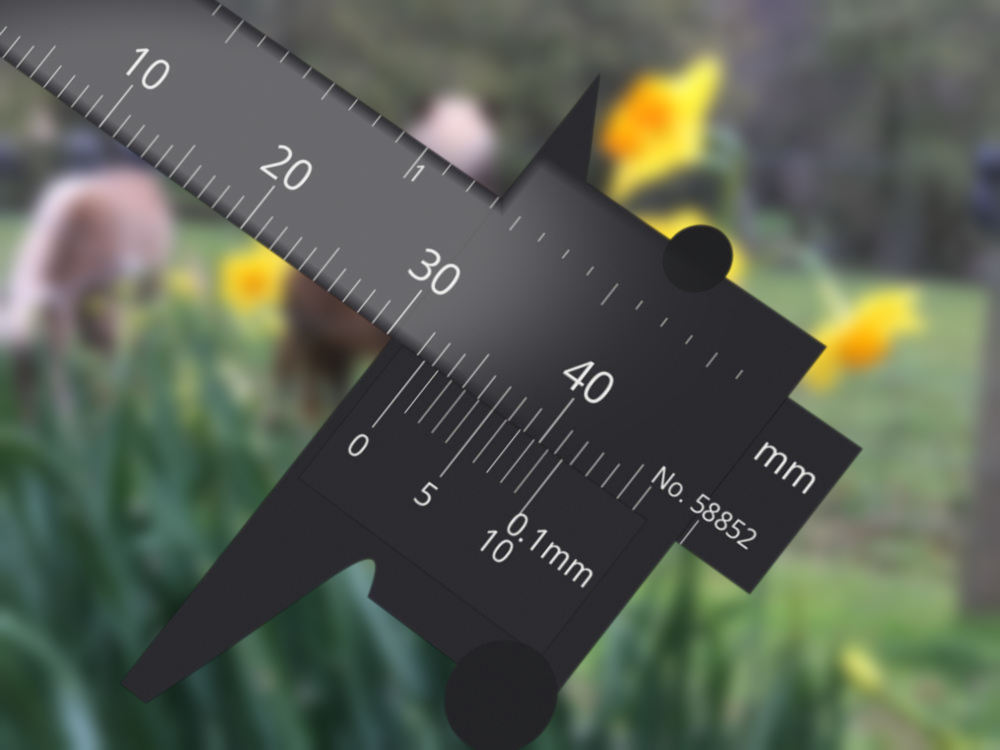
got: 32.5 mm
